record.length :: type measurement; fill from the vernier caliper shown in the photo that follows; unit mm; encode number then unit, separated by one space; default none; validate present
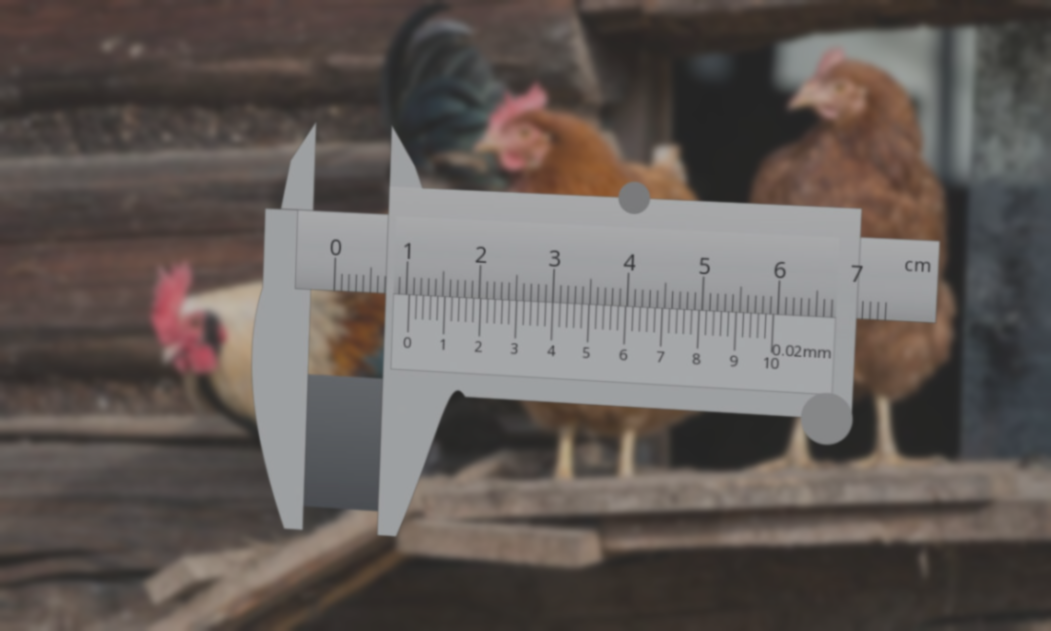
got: 10.4 mm
